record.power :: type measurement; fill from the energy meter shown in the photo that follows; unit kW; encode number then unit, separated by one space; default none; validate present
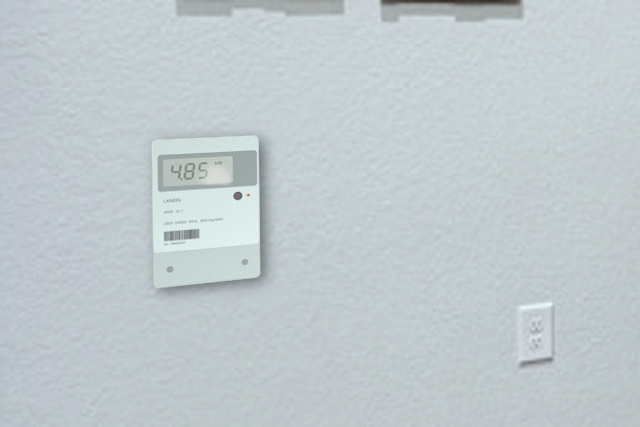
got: 4.85 kW
